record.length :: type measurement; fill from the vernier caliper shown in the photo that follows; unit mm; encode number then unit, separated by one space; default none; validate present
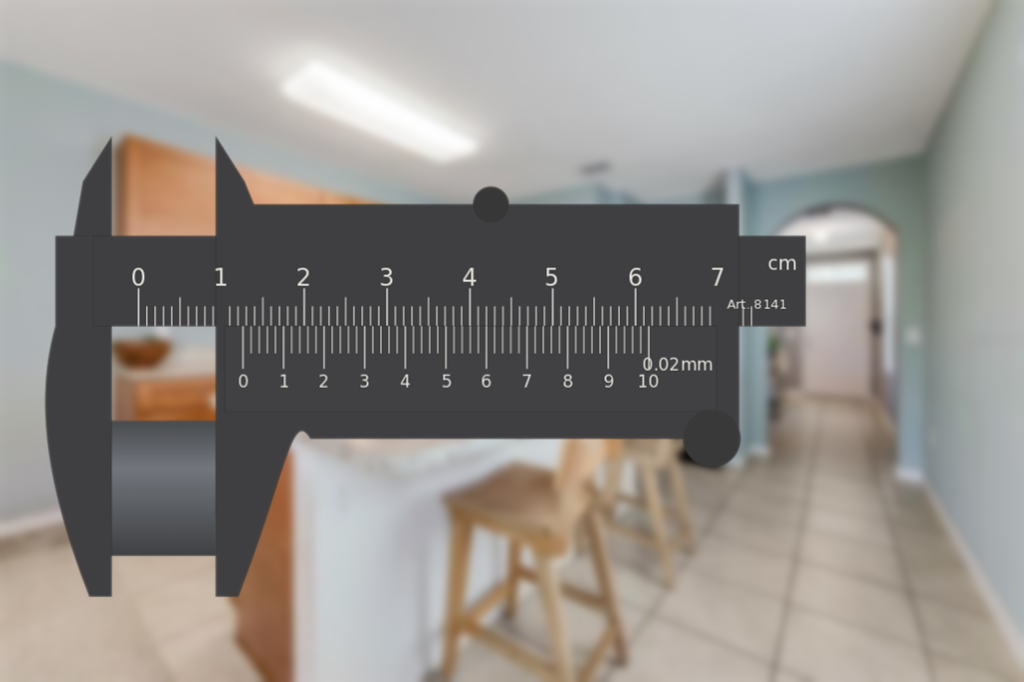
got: 12.6 mm
